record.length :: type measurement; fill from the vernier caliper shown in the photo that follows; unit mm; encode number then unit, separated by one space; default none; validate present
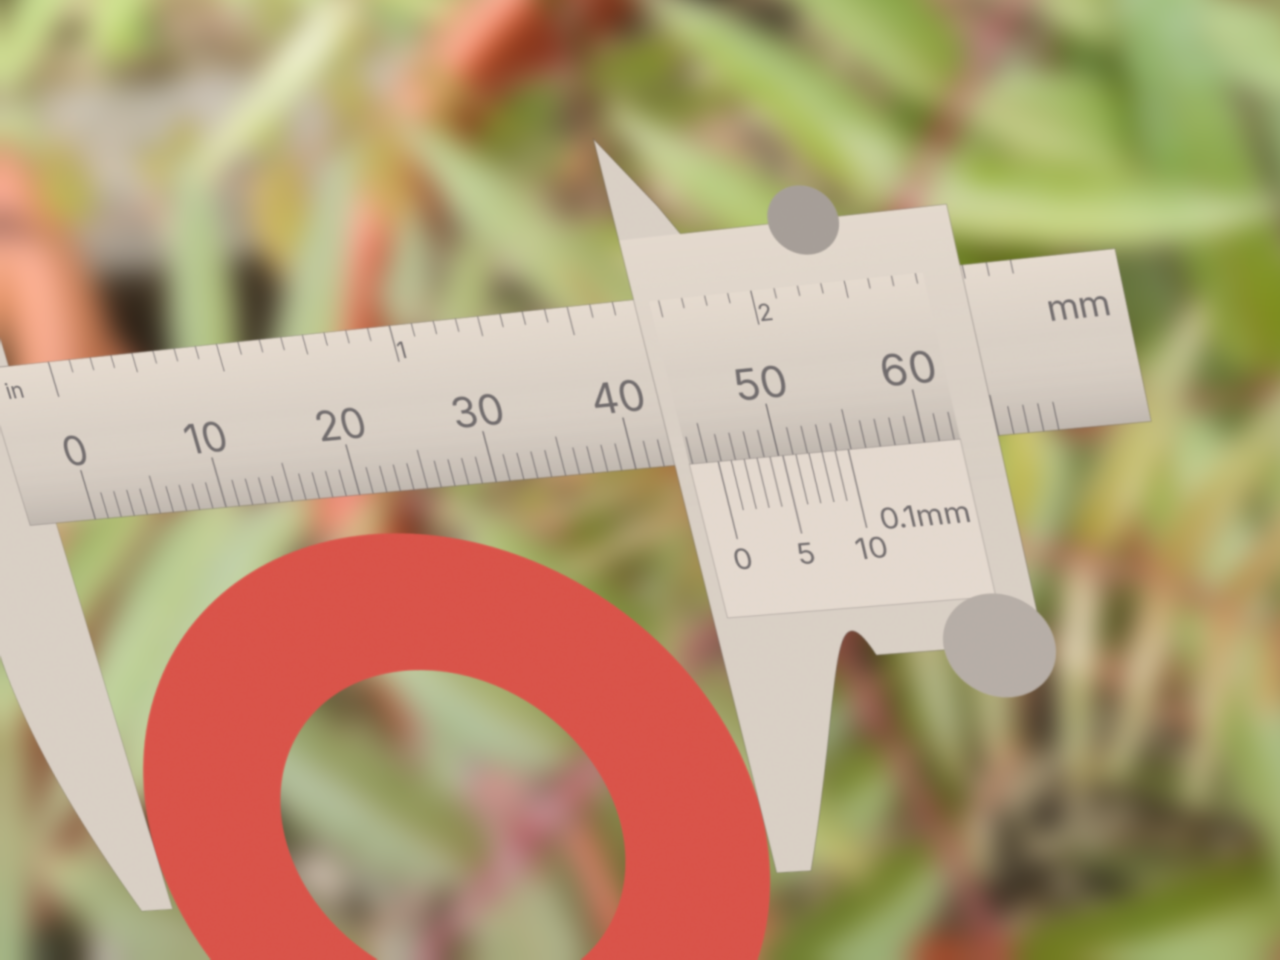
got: 45.8 mm
